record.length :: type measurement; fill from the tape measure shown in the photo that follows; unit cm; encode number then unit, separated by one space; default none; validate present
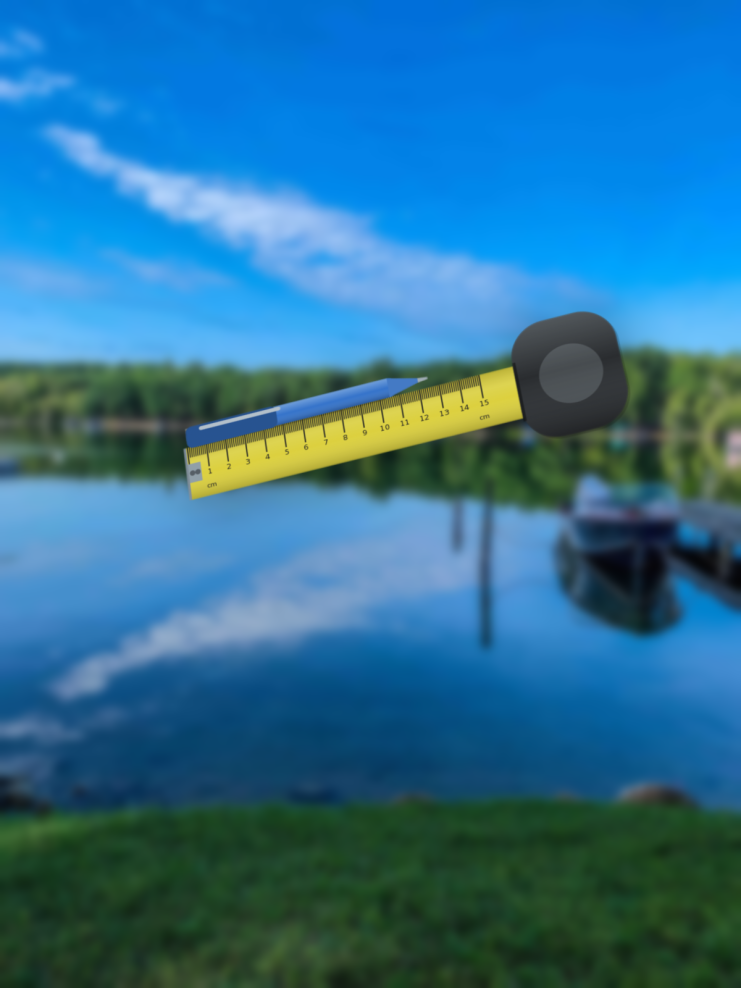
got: 12.5 cm
